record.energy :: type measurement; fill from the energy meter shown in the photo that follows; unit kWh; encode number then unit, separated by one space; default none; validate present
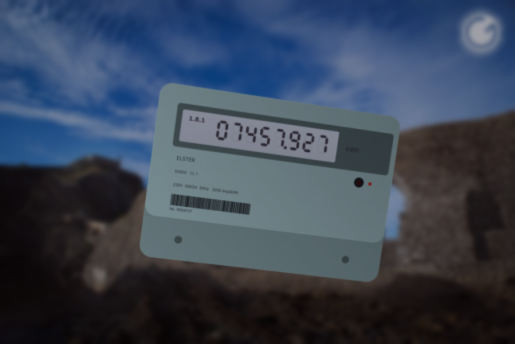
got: 7457.927 kWh
